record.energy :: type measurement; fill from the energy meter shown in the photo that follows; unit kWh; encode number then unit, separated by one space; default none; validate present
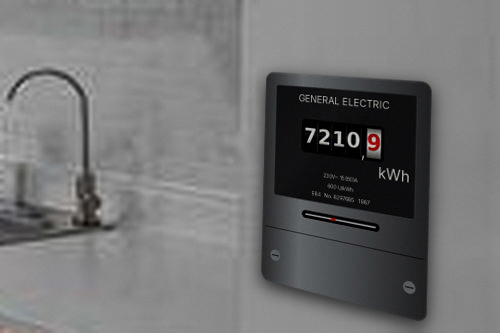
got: 7210.9 kWh
